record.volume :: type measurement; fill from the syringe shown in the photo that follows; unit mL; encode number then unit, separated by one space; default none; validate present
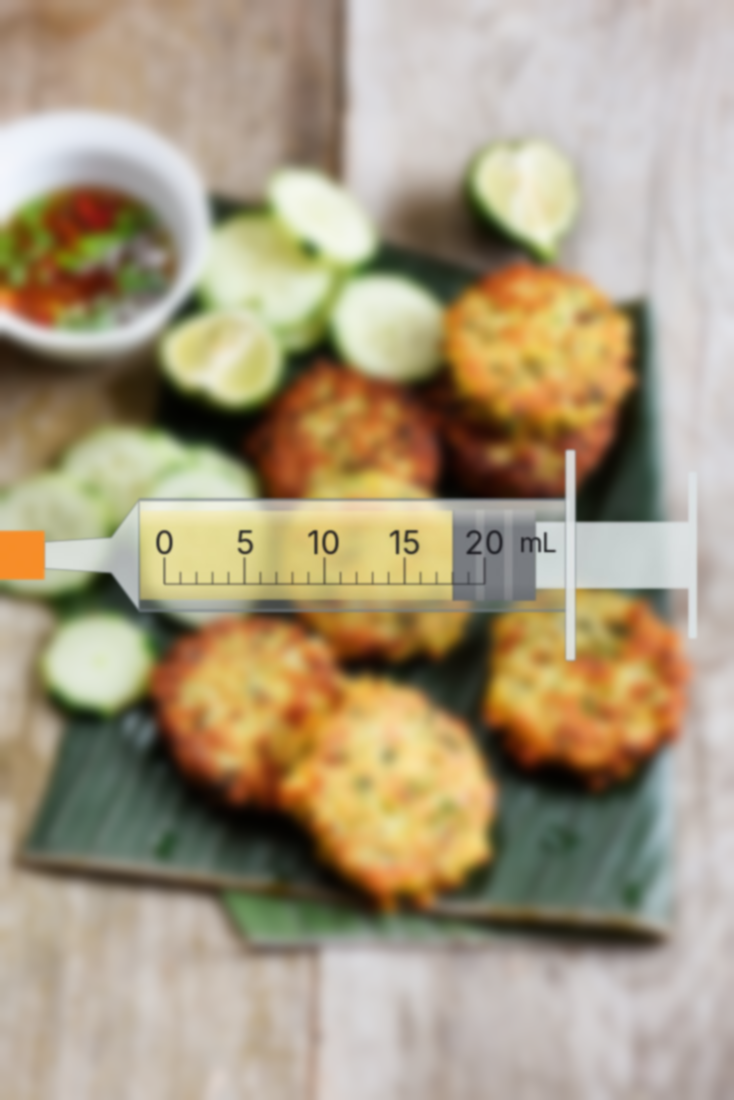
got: 18 mL
